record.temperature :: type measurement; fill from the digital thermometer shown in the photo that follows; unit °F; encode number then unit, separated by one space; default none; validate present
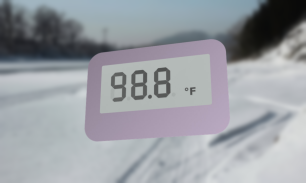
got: 98.8 °F
